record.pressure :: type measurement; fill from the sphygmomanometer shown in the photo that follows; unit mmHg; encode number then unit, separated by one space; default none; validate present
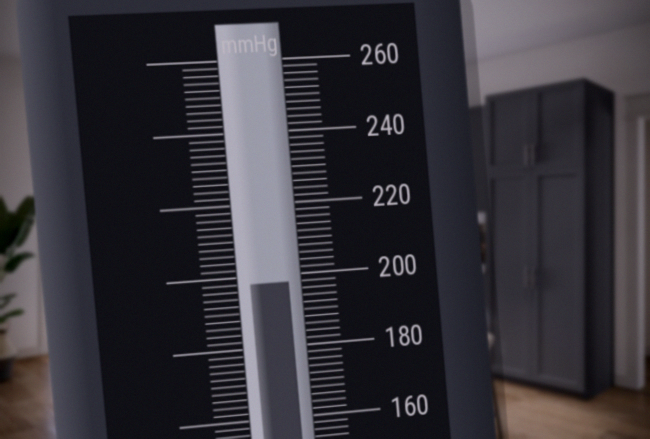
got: 198 mmHg
